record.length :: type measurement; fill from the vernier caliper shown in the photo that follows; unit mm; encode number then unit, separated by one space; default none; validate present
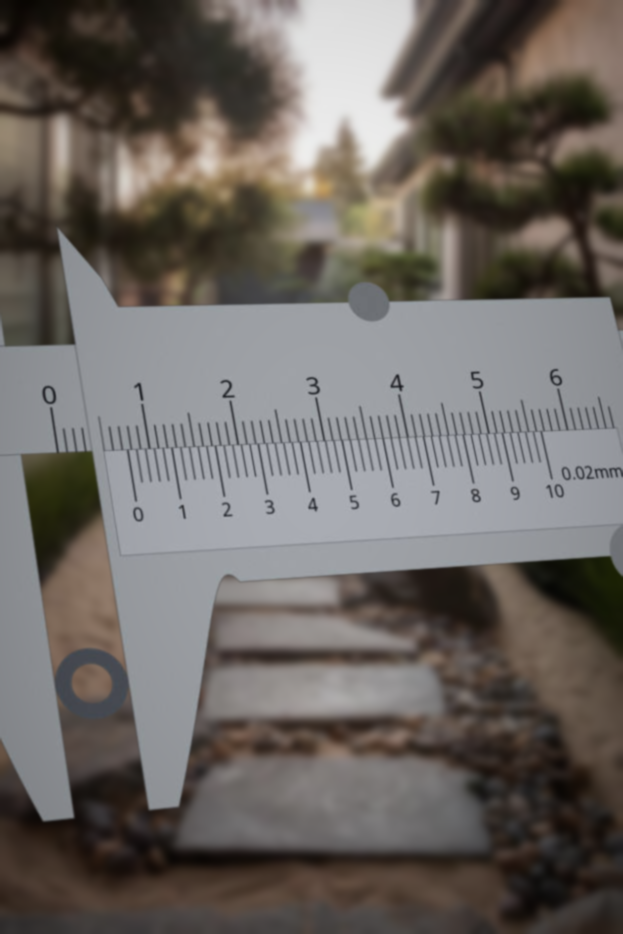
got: 7.6 mm
